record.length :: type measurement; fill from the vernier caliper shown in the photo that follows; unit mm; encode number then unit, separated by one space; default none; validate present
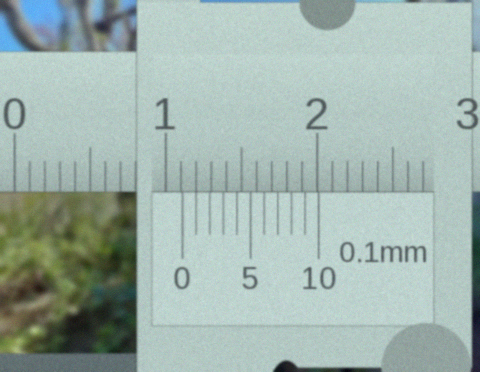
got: 11.1 mm
